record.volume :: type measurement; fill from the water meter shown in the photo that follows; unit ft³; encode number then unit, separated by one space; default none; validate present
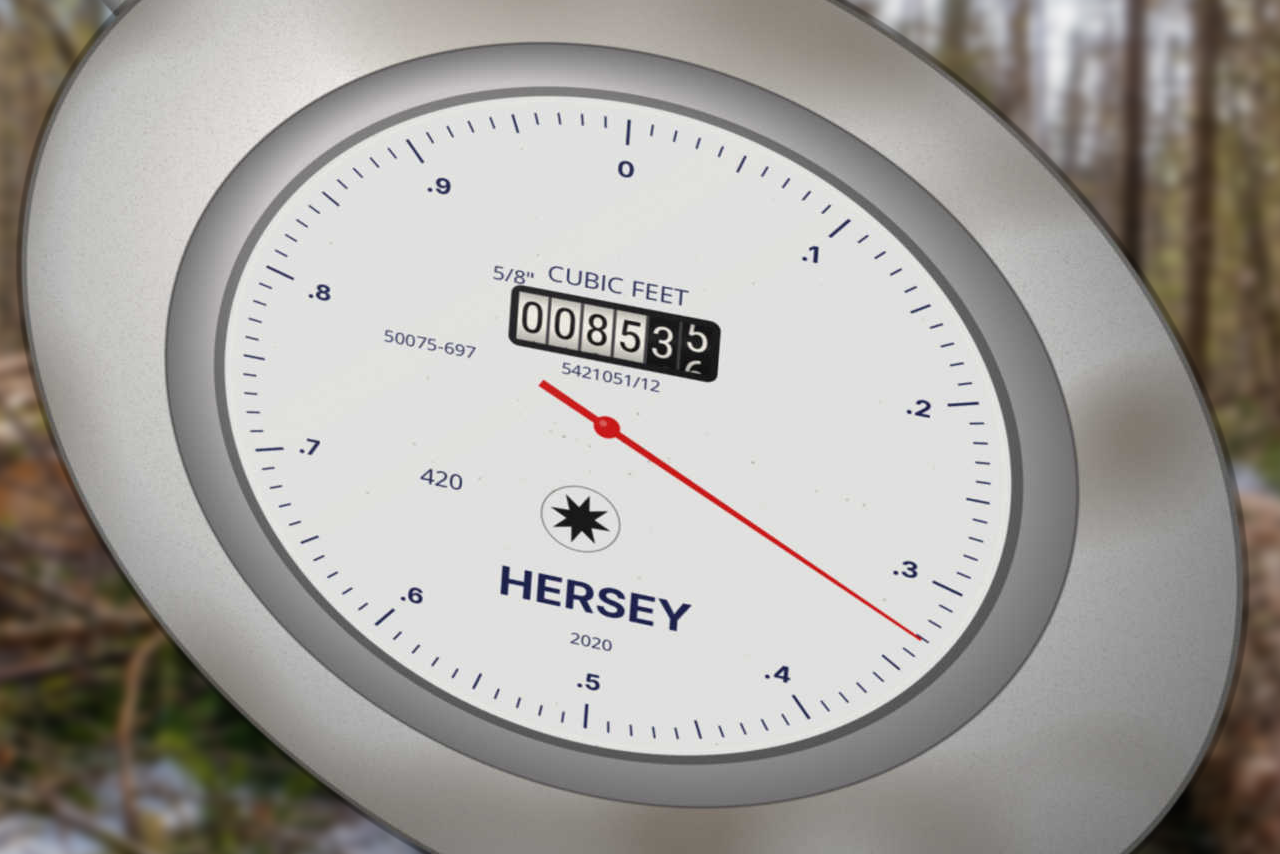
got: 8535.33 ft³
